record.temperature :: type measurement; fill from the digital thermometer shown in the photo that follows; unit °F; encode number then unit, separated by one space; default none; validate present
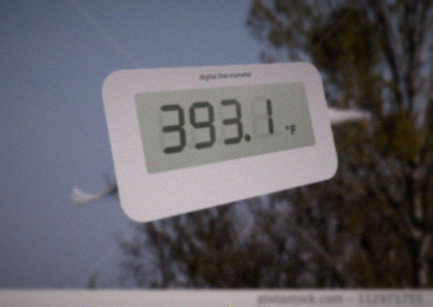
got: 393.1 °F
